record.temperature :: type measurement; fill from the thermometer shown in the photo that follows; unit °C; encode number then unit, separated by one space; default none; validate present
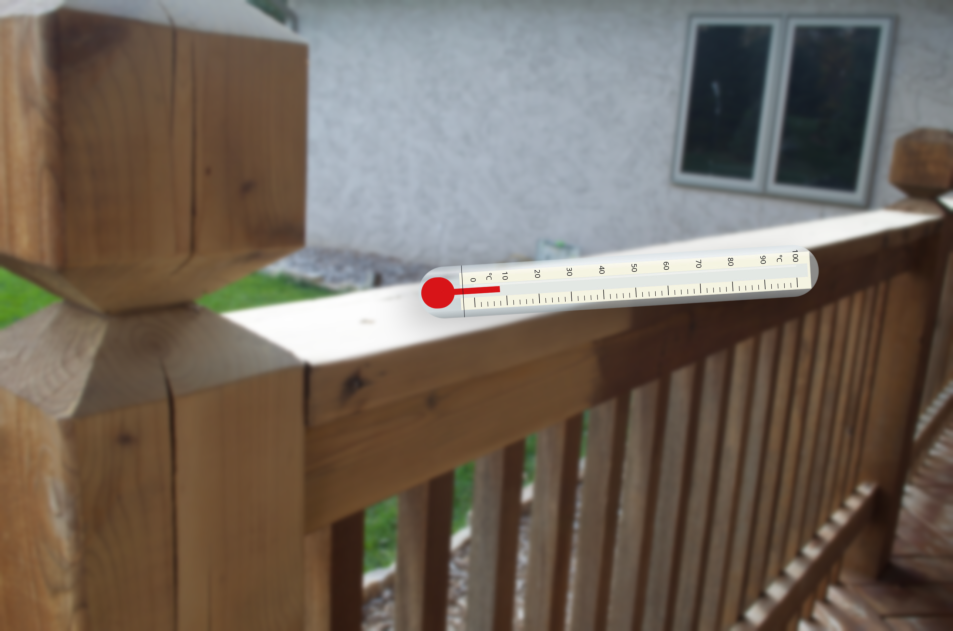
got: 8 °C
